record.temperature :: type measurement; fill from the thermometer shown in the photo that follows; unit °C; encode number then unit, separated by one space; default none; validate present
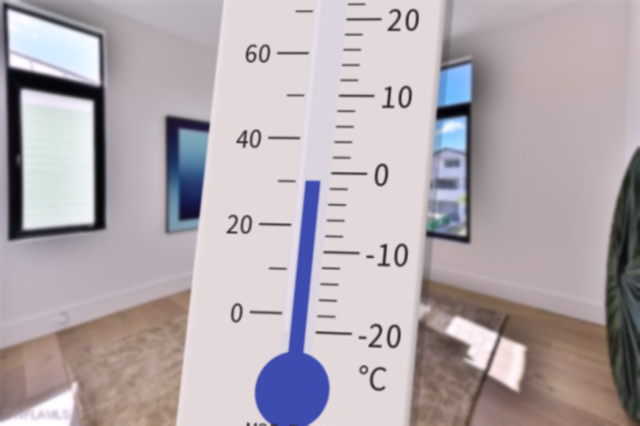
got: -1 °C
